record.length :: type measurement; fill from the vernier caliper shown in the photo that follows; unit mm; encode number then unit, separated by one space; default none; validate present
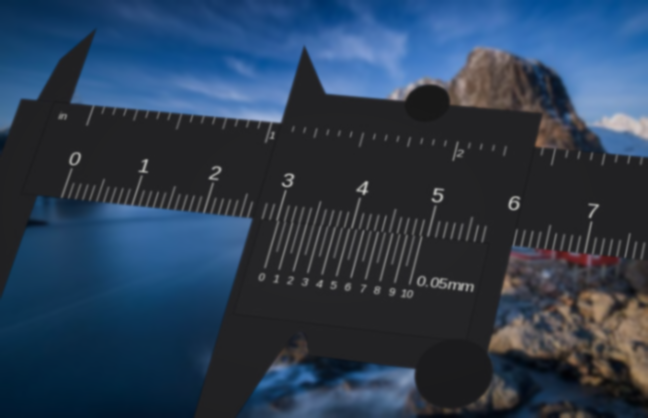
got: 30.2 mm
